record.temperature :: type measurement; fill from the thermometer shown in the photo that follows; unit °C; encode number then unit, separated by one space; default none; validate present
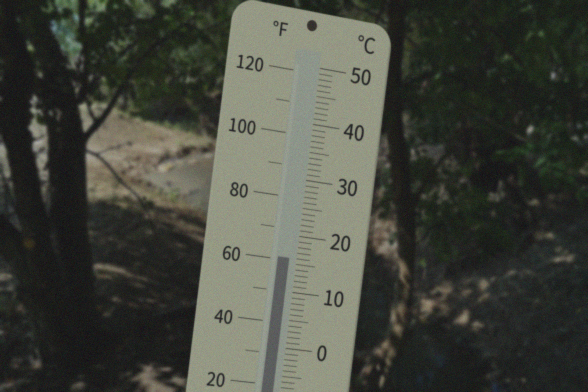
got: 16 °C
